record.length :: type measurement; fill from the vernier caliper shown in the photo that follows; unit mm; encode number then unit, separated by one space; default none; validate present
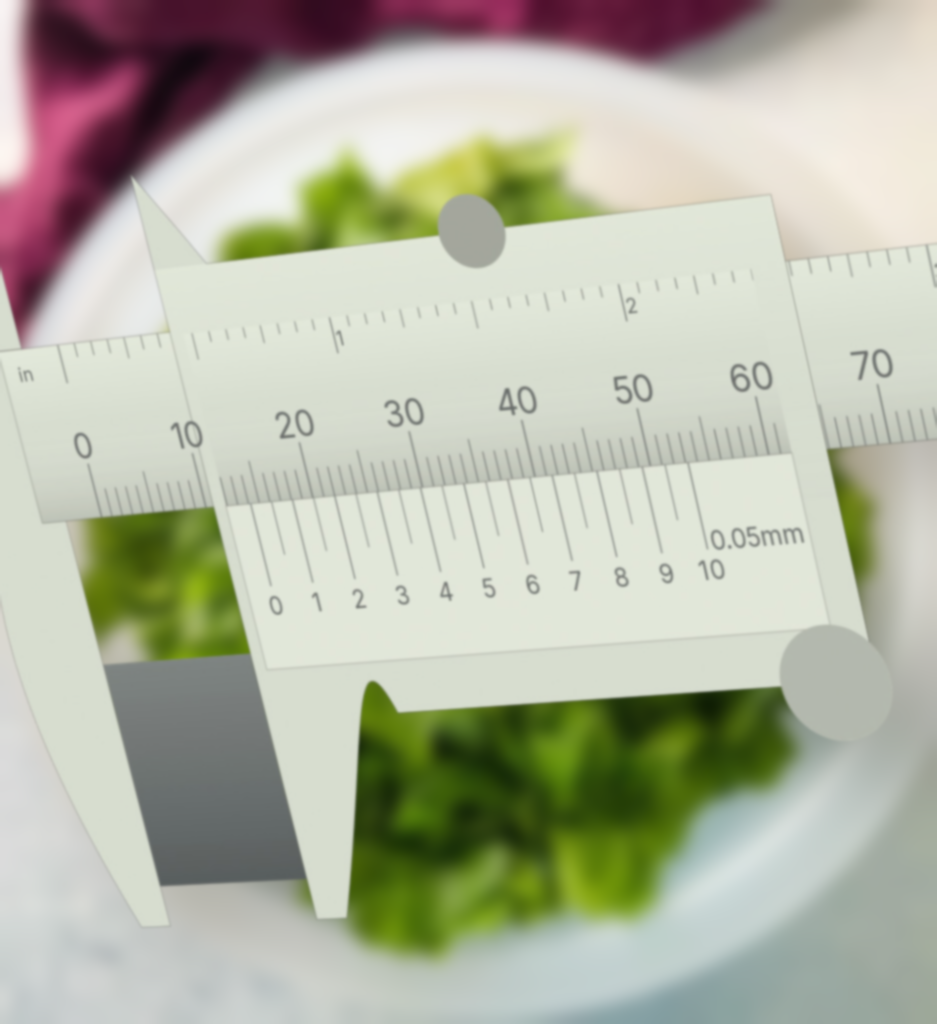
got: 14.2 mm
